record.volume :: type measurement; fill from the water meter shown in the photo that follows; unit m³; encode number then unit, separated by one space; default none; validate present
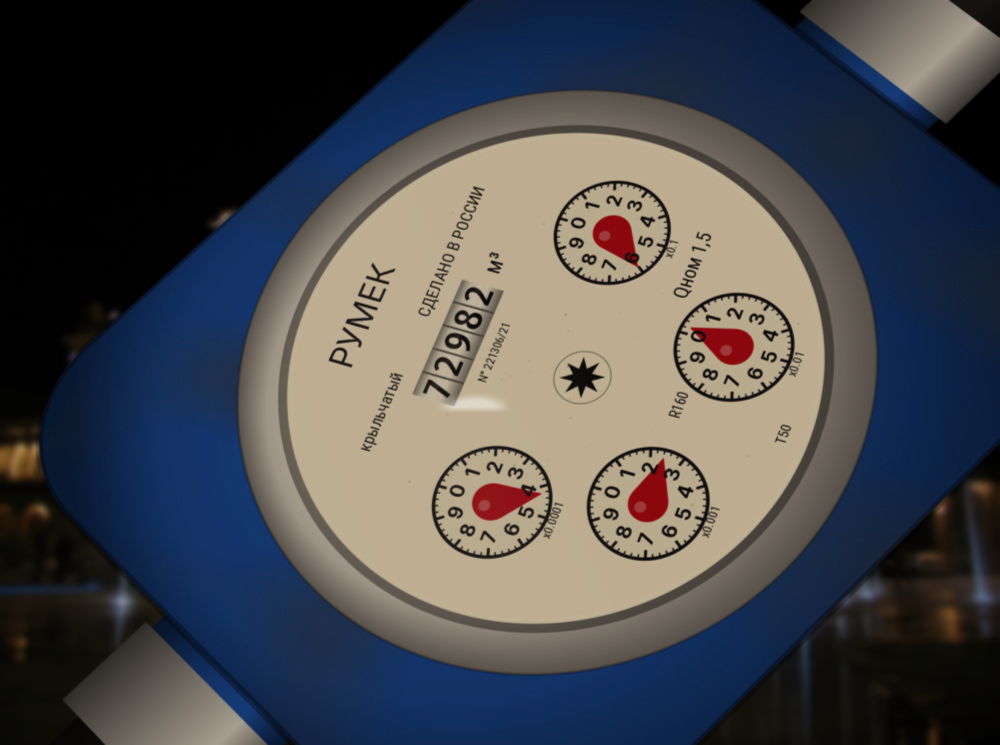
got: 72982.6024 m³
